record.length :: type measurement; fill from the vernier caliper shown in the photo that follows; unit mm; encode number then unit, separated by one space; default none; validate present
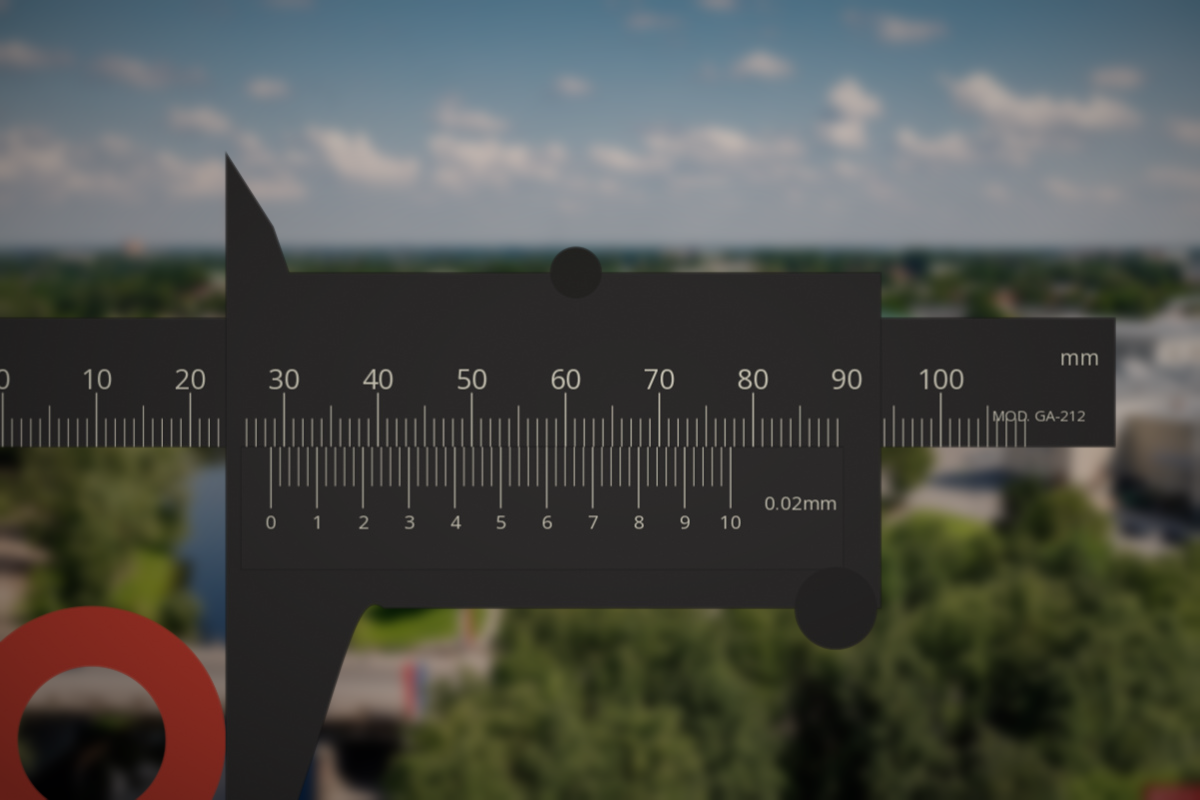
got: 28.6 mm
